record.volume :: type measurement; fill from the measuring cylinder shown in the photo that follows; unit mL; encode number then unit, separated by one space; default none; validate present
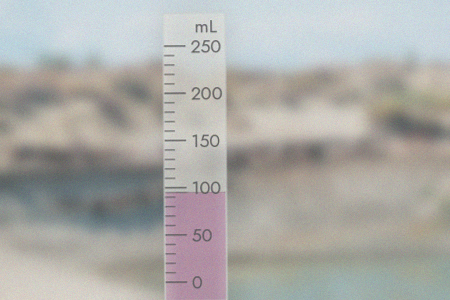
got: 95 mL
